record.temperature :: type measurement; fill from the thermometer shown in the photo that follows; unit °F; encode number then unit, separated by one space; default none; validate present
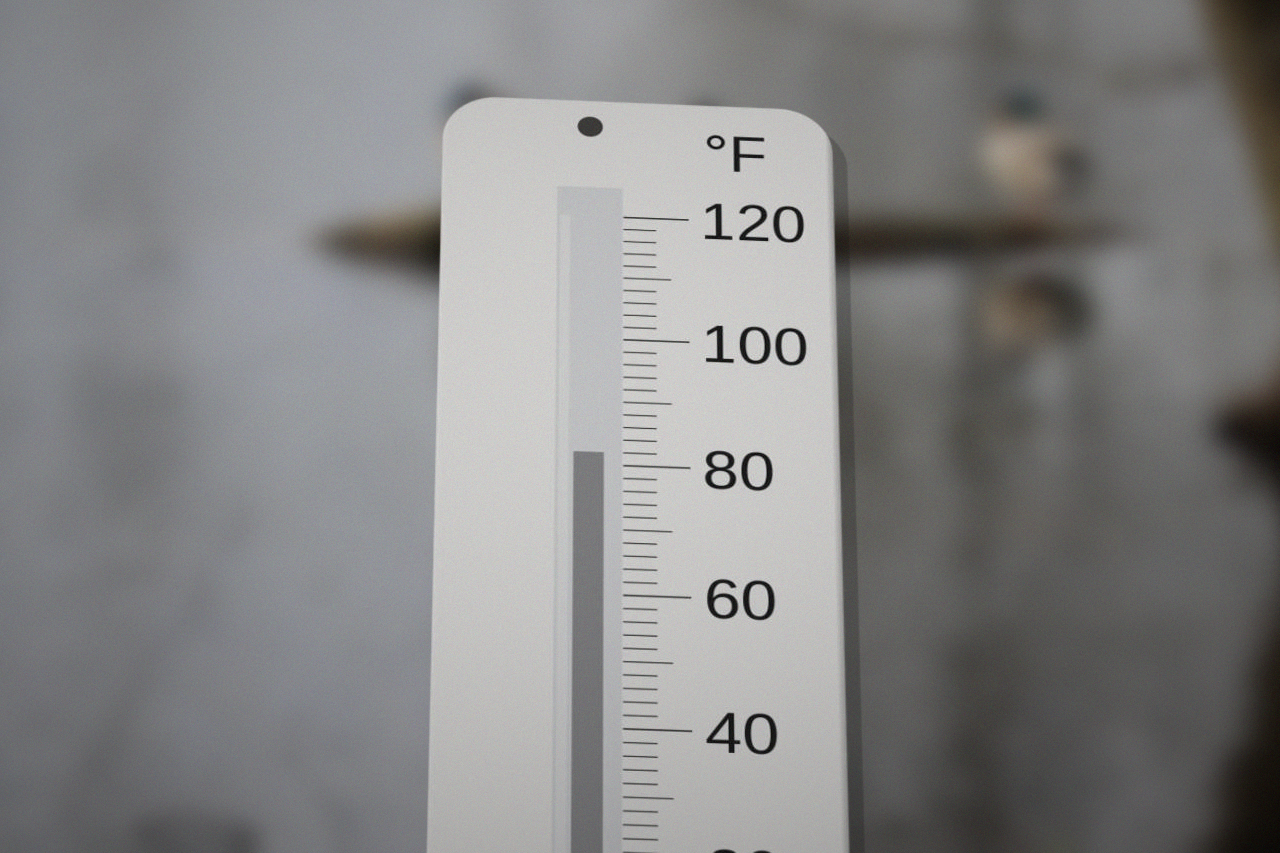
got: 82 °F
